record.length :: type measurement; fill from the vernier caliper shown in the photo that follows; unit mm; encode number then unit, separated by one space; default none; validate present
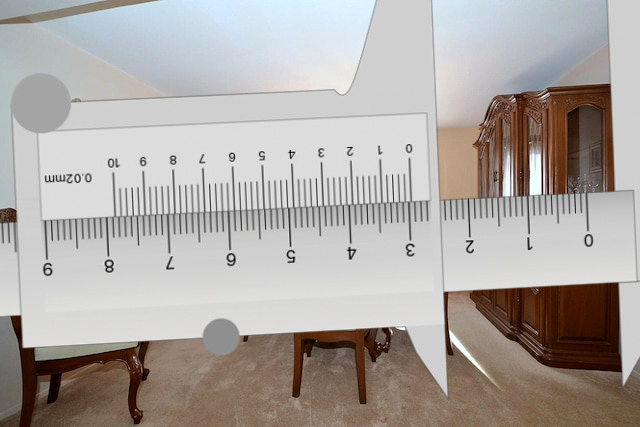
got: 29.6 mm
